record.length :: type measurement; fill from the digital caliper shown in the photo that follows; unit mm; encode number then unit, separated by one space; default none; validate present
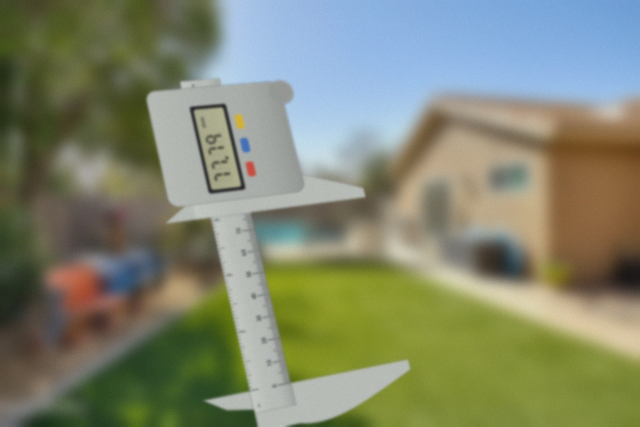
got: 77.79 mm
